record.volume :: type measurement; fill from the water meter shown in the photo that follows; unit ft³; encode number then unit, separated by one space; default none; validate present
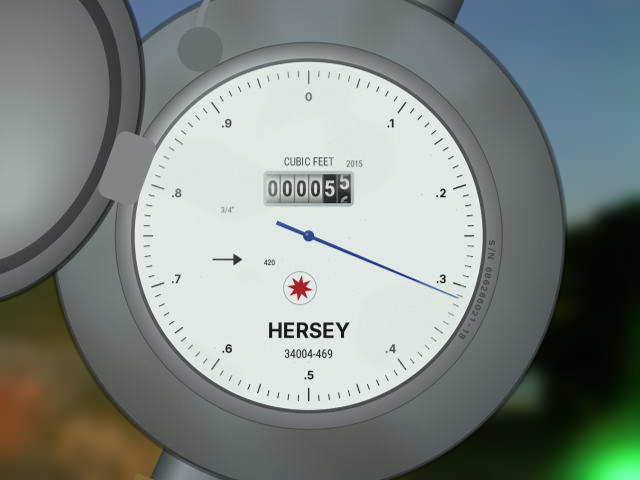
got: 55.31 ft³
